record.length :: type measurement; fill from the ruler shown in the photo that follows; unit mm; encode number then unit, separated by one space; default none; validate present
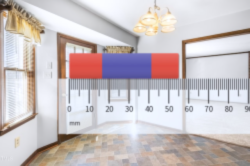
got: 55 mm
